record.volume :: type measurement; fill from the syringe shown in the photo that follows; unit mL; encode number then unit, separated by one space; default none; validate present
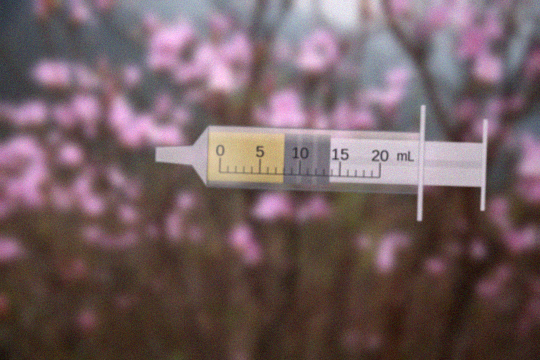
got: 8 mL
